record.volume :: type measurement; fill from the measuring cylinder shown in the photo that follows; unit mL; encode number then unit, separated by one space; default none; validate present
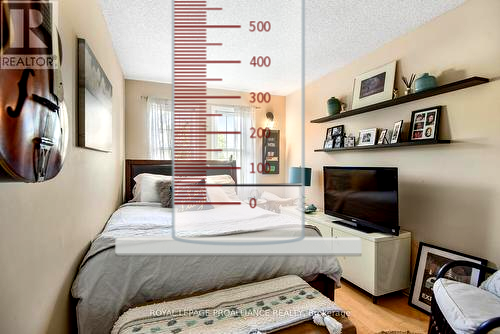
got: 50 mL
